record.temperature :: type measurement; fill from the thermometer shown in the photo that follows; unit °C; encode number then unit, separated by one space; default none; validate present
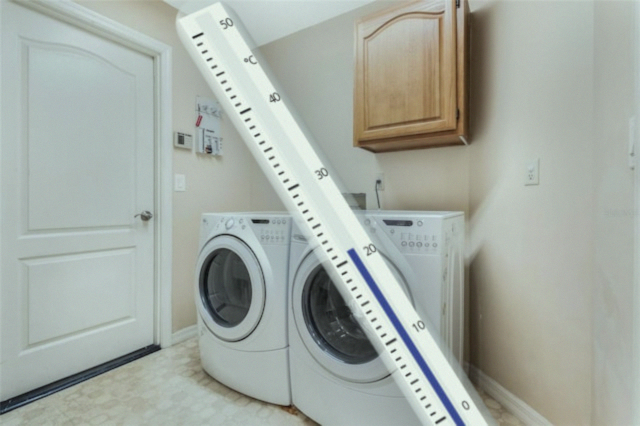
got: 21 °C
